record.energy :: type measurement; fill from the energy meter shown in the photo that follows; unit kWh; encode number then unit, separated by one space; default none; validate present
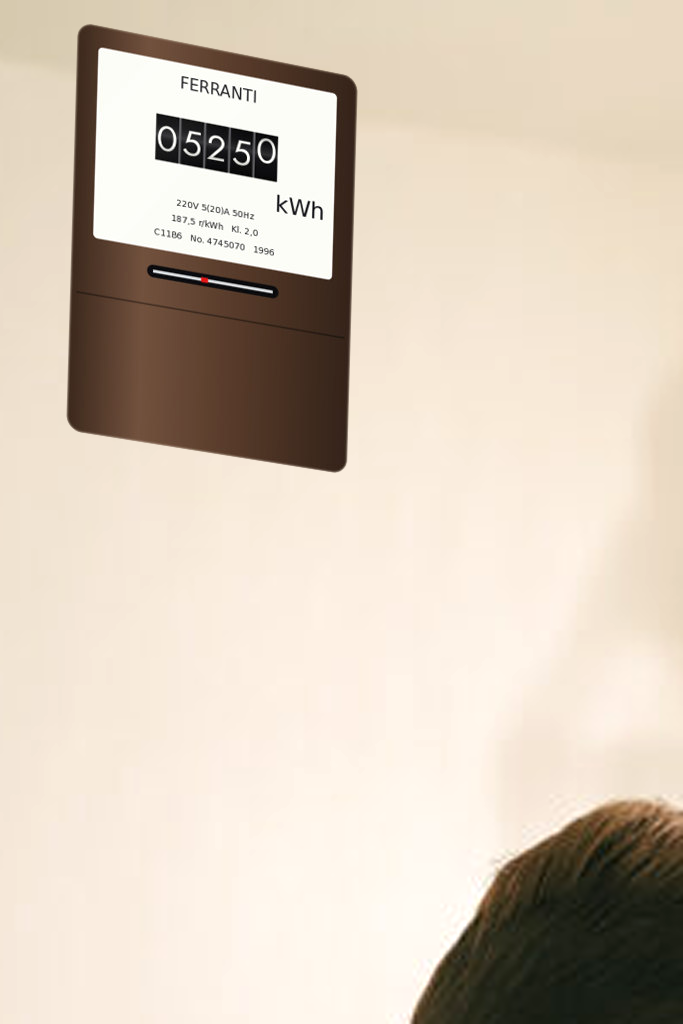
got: 5250 kWh
